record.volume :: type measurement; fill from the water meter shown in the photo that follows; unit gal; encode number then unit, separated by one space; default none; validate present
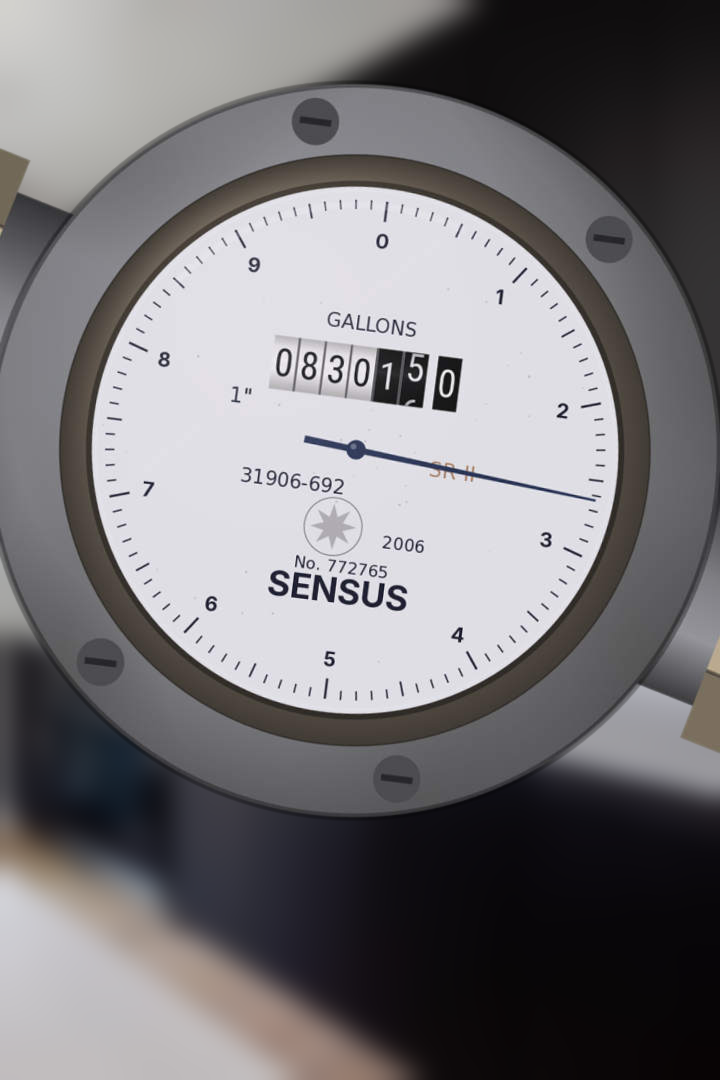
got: 830152.6 gal
